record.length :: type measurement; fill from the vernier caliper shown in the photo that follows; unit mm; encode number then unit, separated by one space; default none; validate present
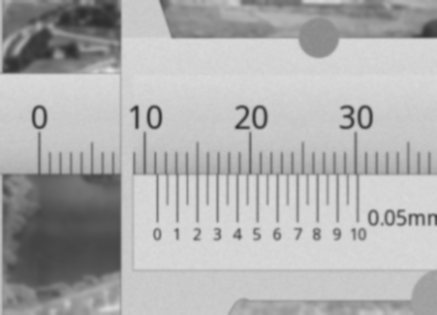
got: 11.2 mm
